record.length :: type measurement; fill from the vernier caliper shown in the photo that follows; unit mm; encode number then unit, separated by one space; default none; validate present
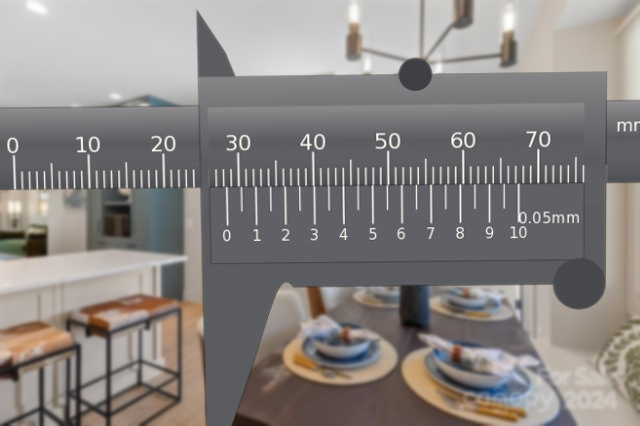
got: 28.4 mm
